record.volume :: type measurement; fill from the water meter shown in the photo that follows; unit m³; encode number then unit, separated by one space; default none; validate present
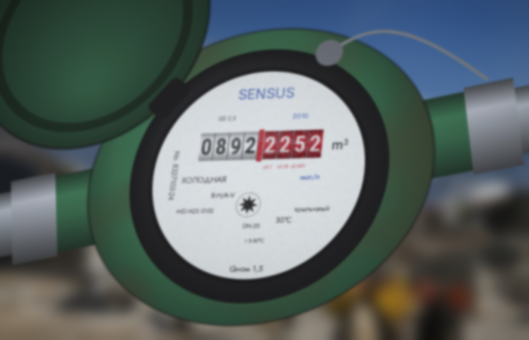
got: 892.2252 m³
